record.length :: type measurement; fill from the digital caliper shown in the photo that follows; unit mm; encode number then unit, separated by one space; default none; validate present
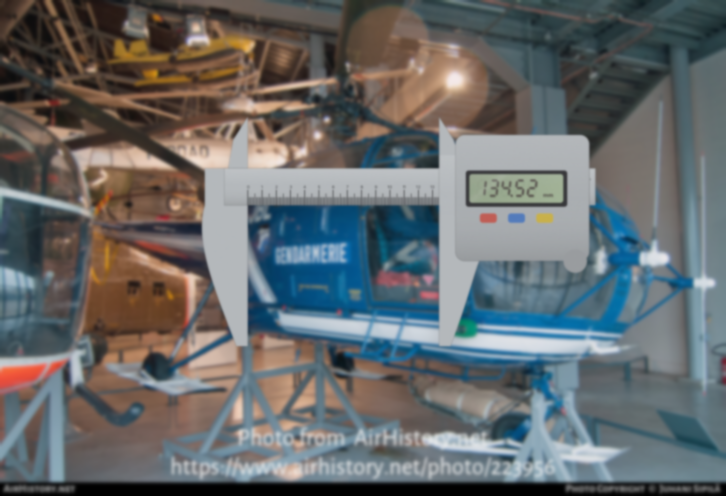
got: 134.52 mm
